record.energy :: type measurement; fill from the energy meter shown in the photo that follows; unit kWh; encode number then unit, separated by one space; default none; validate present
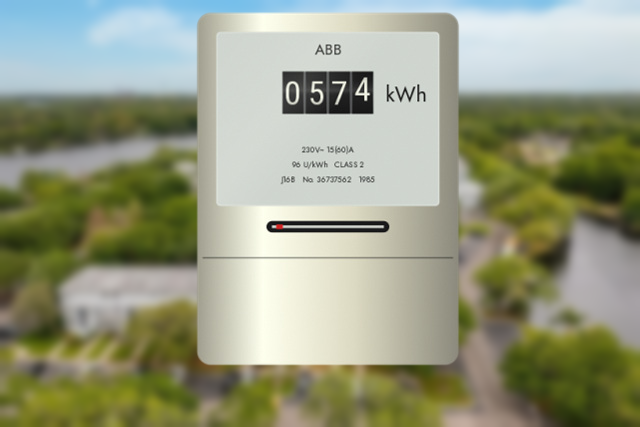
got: 574 kWh
